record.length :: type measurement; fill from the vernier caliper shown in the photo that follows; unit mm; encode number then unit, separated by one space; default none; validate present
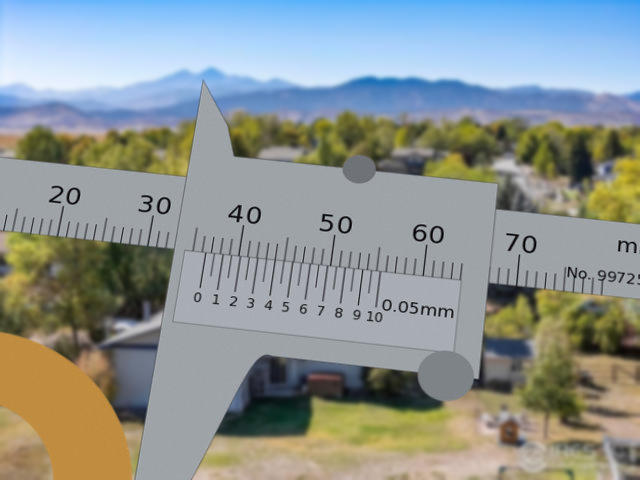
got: 36.4 mm
